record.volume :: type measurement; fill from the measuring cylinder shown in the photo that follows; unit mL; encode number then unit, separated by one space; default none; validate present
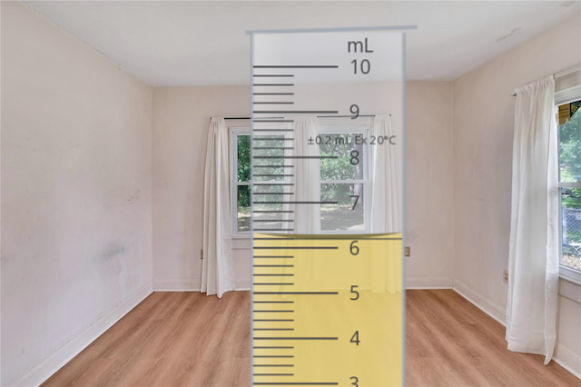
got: 6.2 mL
